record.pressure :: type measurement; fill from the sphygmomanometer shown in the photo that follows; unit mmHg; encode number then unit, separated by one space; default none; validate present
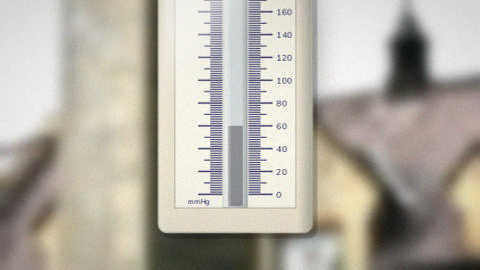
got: 60 mmHg
